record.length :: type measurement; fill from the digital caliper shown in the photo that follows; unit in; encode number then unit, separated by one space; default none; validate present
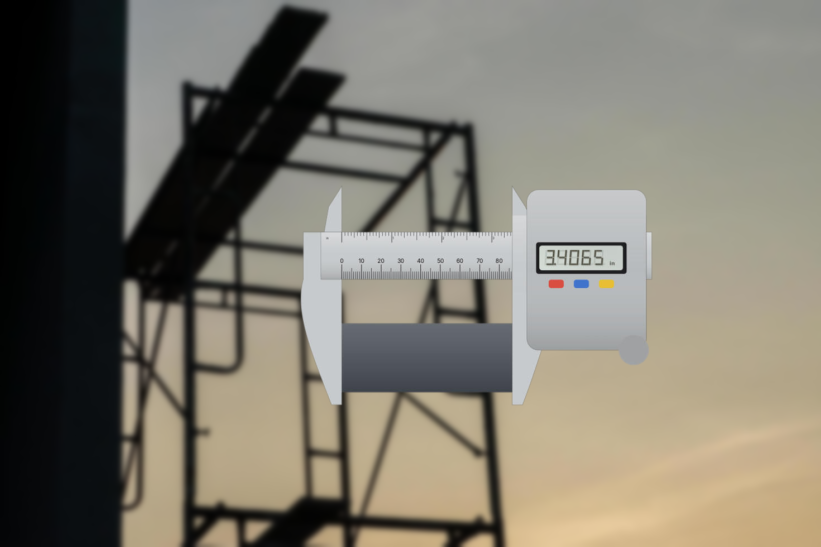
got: 3.4065 in
